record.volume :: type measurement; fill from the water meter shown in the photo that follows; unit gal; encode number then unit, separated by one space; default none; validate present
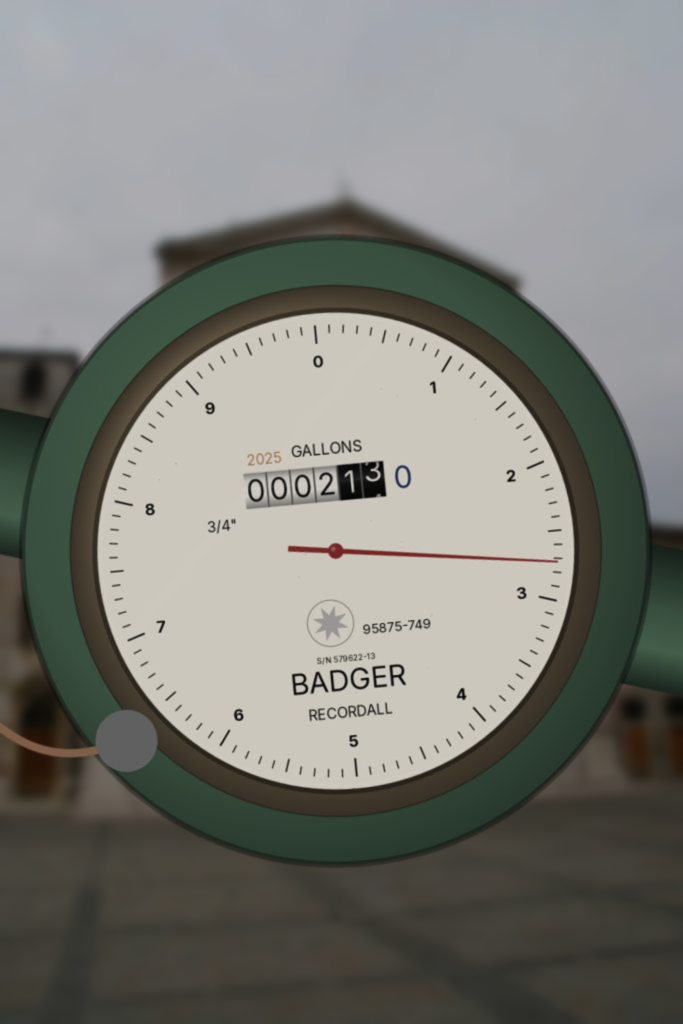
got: 2132.7 gal
